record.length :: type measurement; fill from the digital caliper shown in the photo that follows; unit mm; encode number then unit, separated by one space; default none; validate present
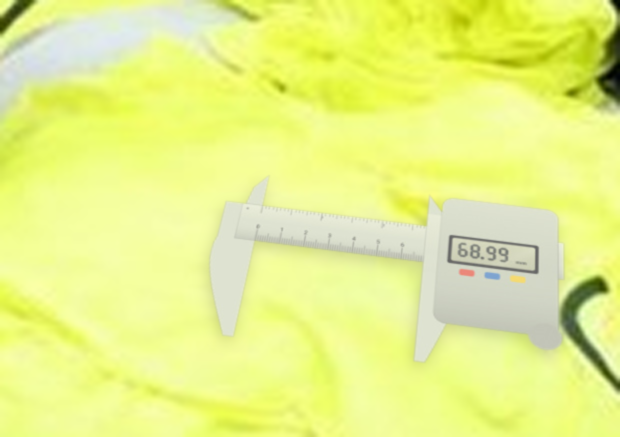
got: 68.99 mm
